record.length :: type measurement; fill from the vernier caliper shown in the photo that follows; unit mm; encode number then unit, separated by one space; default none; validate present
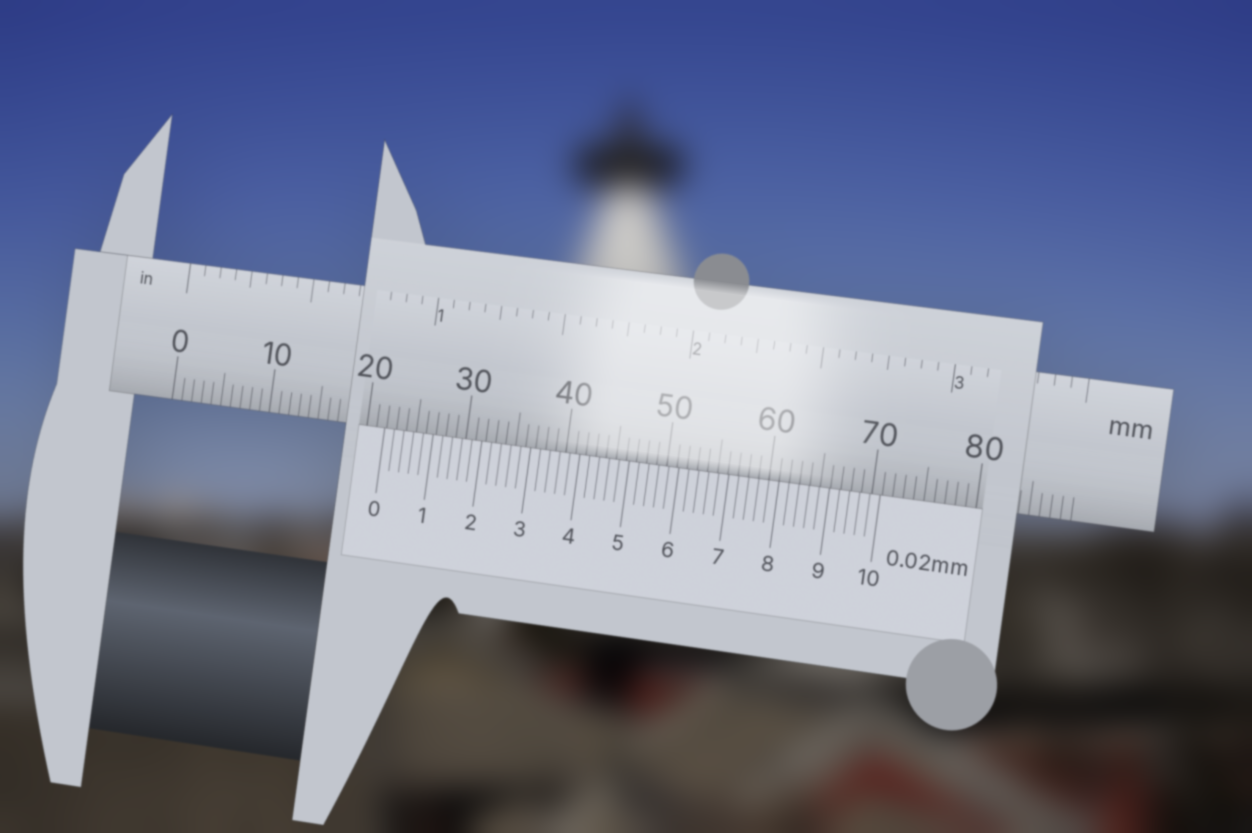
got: 21.8 mm
